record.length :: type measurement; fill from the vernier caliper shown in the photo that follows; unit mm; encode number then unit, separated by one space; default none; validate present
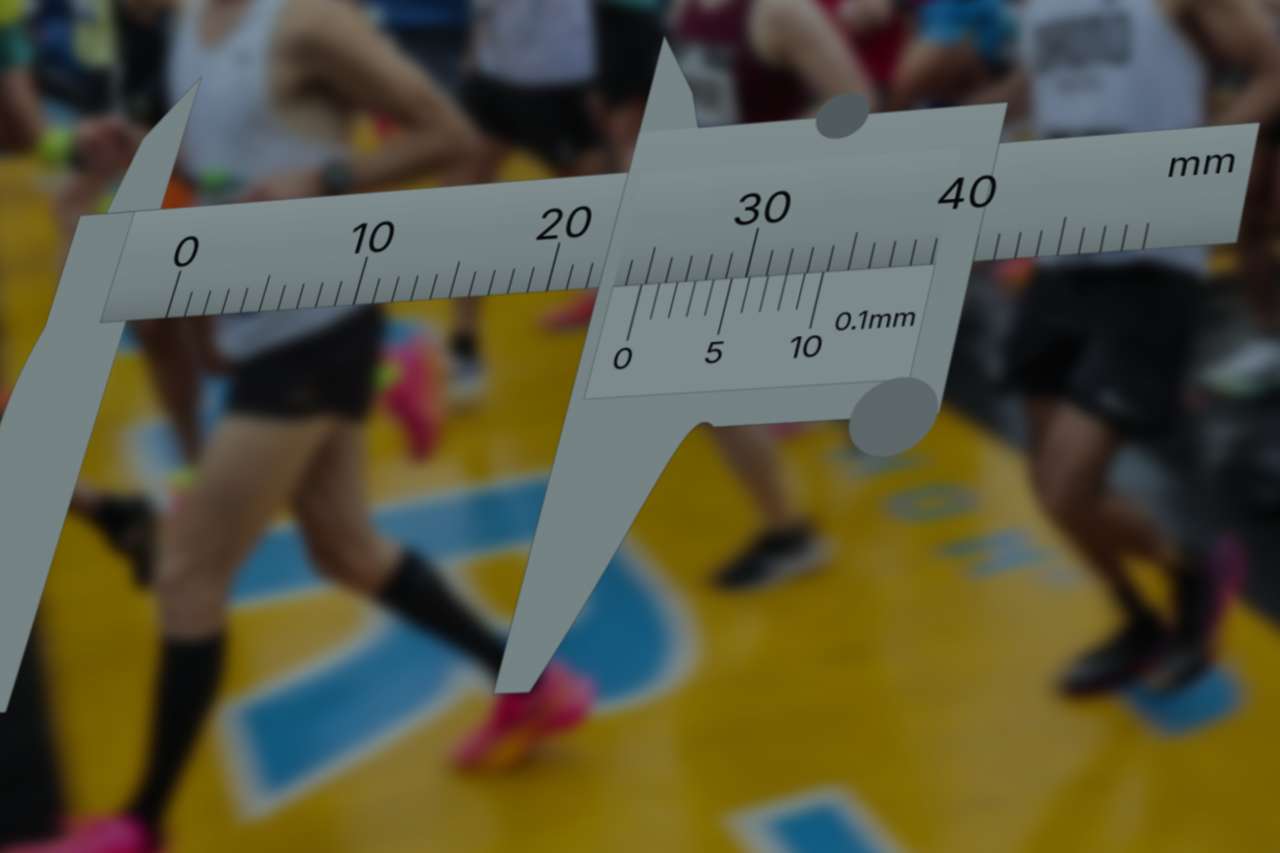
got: 24.8 mm
